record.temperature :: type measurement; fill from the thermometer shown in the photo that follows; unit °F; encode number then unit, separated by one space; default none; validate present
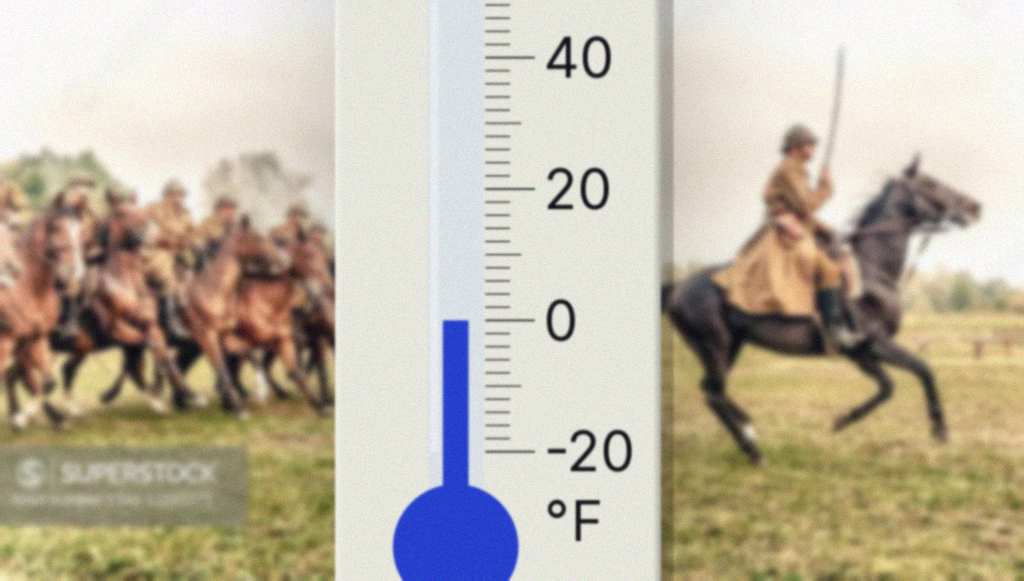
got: 0 °F
